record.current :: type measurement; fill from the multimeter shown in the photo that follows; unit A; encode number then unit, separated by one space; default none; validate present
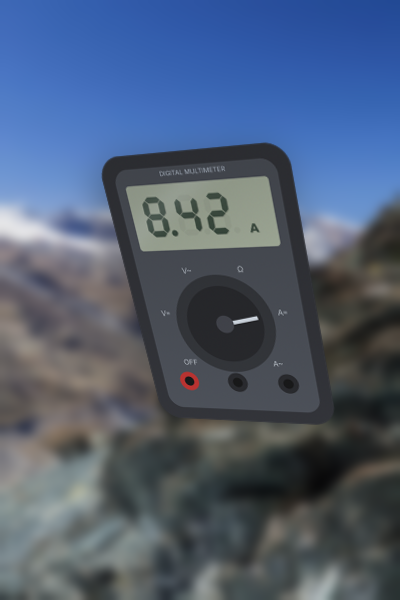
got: 8.42 A
